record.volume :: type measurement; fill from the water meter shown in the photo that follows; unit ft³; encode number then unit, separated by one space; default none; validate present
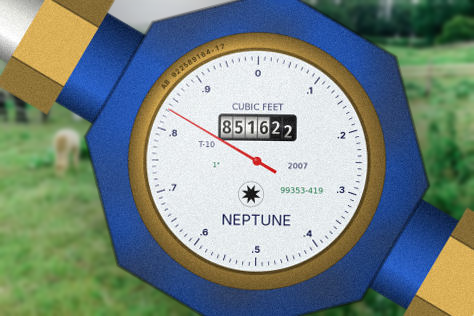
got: 851621.83 ft³
